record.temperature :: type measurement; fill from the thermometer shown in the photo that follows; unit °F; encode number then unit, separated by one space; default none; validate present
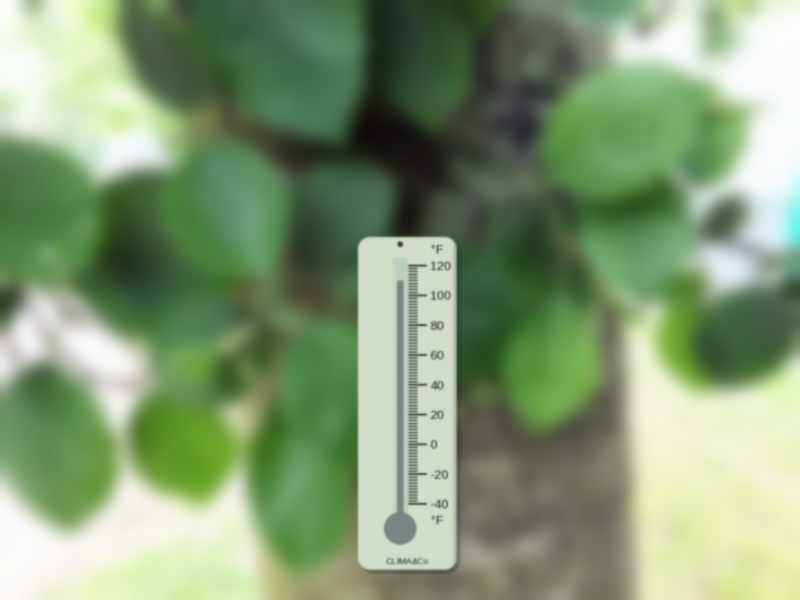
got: 110 °F
